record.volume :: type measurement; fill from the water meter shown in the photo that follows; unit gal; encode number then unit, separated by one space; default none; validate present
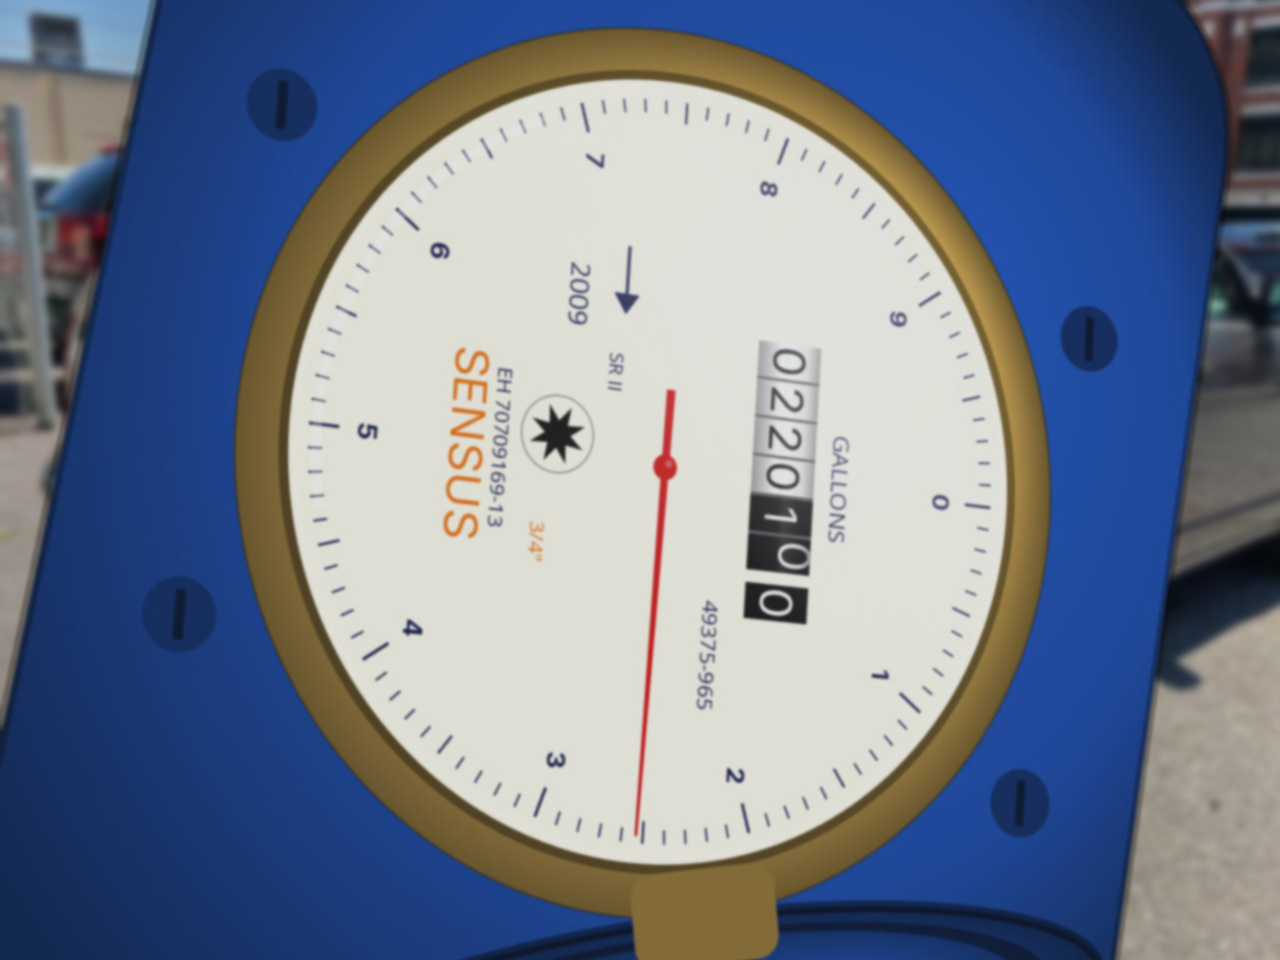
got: 220102.5 gal
